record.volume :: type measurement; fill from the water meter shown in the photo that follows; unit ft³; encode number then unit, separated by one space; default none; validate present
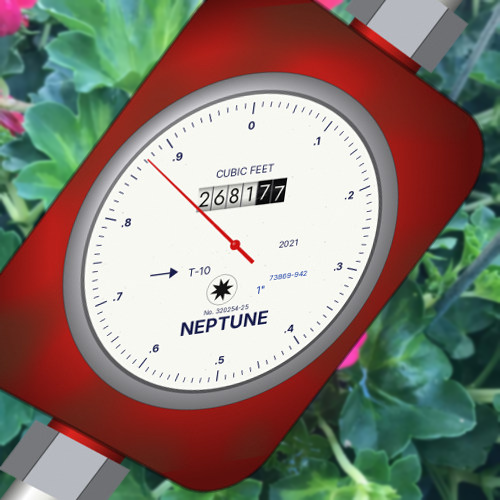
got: 268176.87 ft³
